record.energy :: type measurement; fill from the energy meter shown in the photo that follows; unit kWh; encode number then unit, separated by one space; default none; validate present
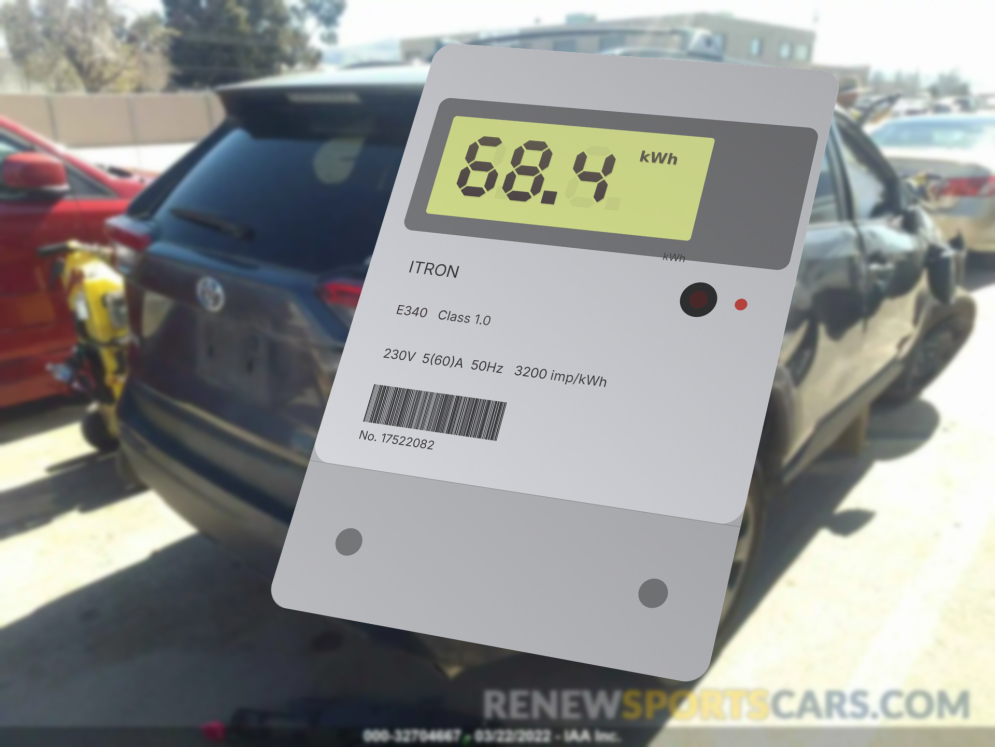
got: 68.4 kWh
